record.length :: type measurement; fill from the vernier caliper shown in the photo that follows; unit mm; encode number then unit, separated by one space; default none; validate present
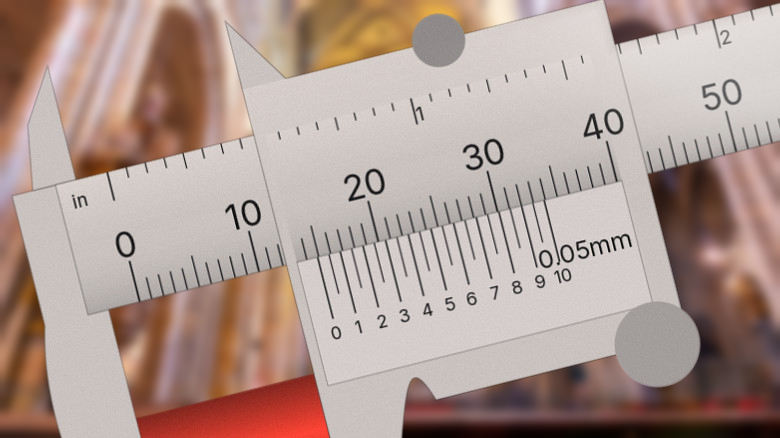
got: 14.9 mm
